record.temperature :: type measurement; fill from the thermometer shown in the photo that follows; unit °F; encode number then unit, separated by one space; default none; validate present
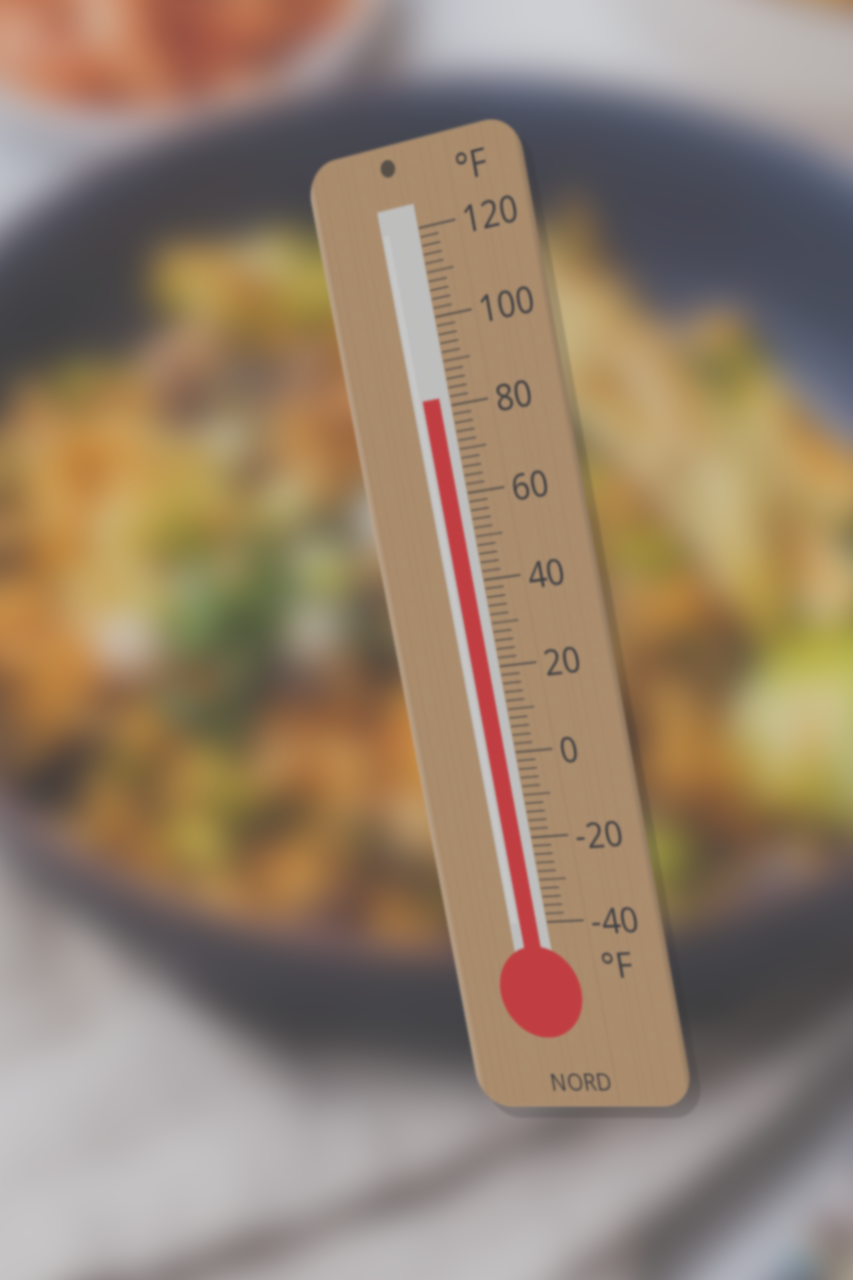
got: 82 °F
